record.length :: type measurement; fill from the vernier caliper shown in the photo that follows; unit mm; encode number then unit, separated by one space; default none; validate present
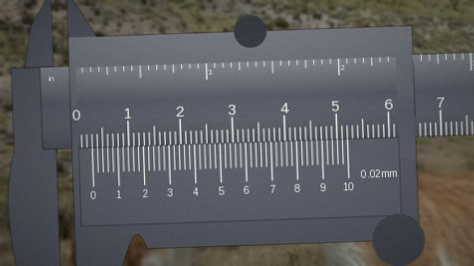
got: 3.0 mm
